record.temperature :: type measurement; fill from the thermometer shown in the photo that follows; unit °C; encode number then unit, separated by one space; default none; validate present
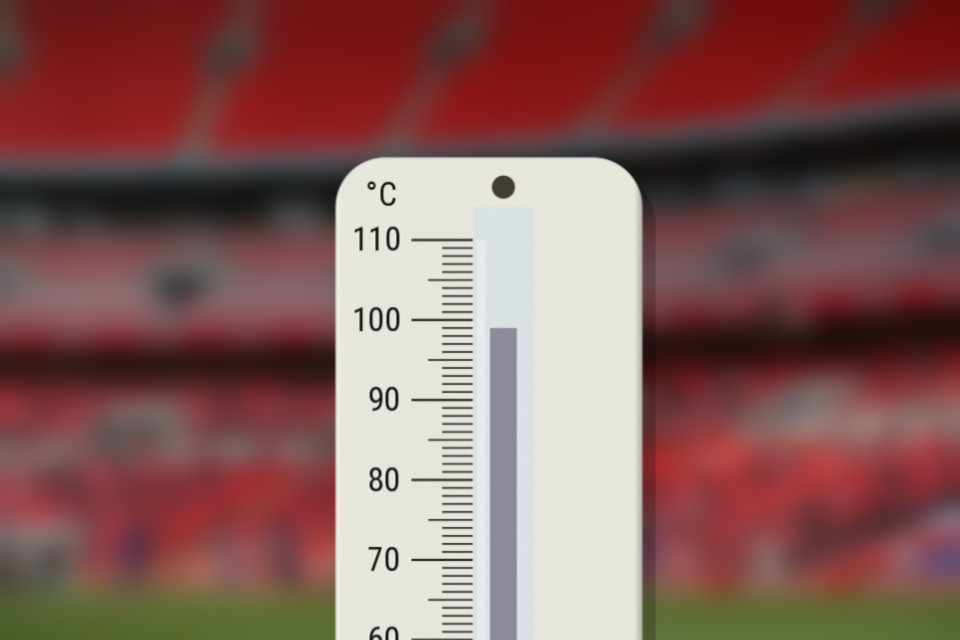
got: 99 °C
